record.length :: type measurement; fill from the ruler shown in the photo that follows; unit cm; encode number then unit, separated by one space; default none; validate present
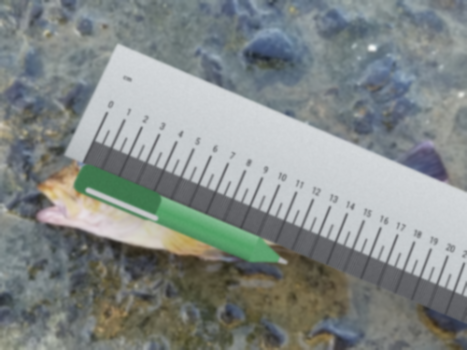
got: 12 cm
